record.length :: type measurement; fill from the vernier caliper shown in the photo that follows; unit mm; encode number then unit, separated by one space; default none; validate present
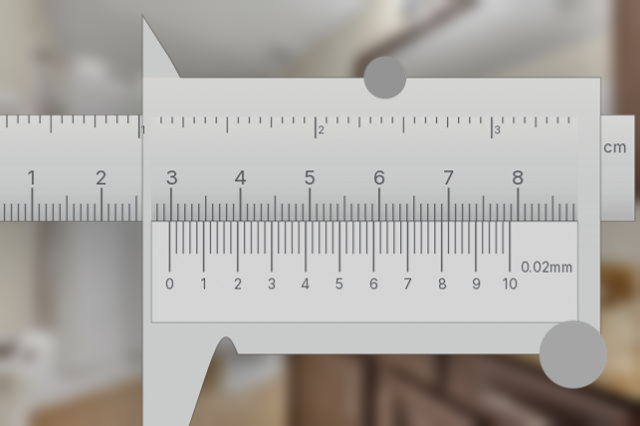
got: 29.8 mm
